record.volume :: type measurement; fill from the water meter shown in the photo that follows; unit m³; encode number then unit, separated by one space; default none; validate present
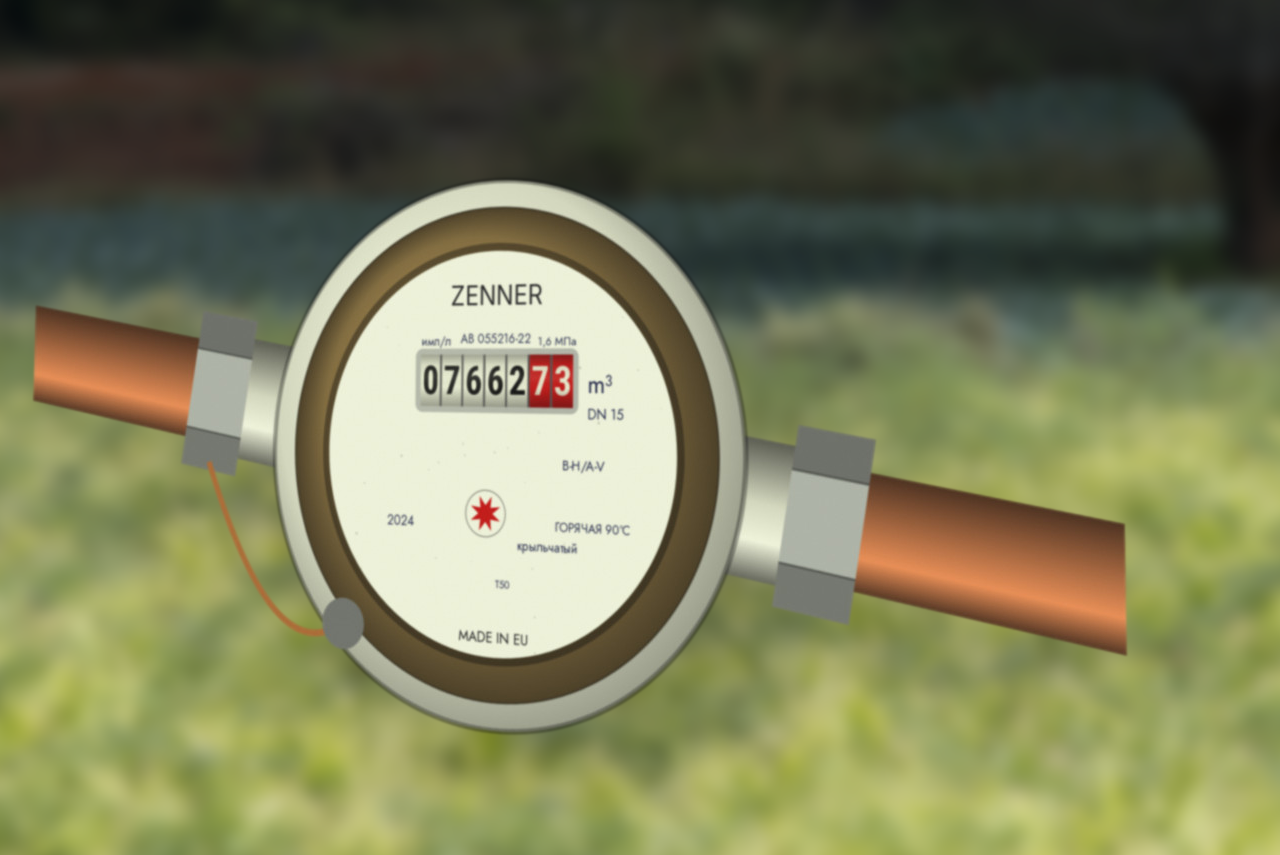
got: 7662.73 m³
